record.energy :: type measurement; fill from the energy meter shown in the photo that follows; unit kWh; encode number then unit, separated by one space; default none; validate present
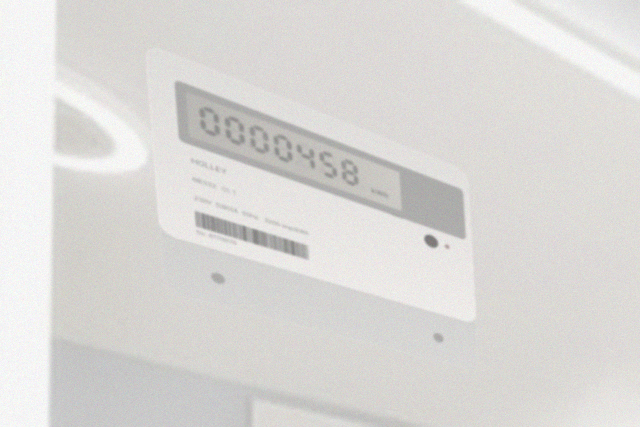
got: 458 kWh
